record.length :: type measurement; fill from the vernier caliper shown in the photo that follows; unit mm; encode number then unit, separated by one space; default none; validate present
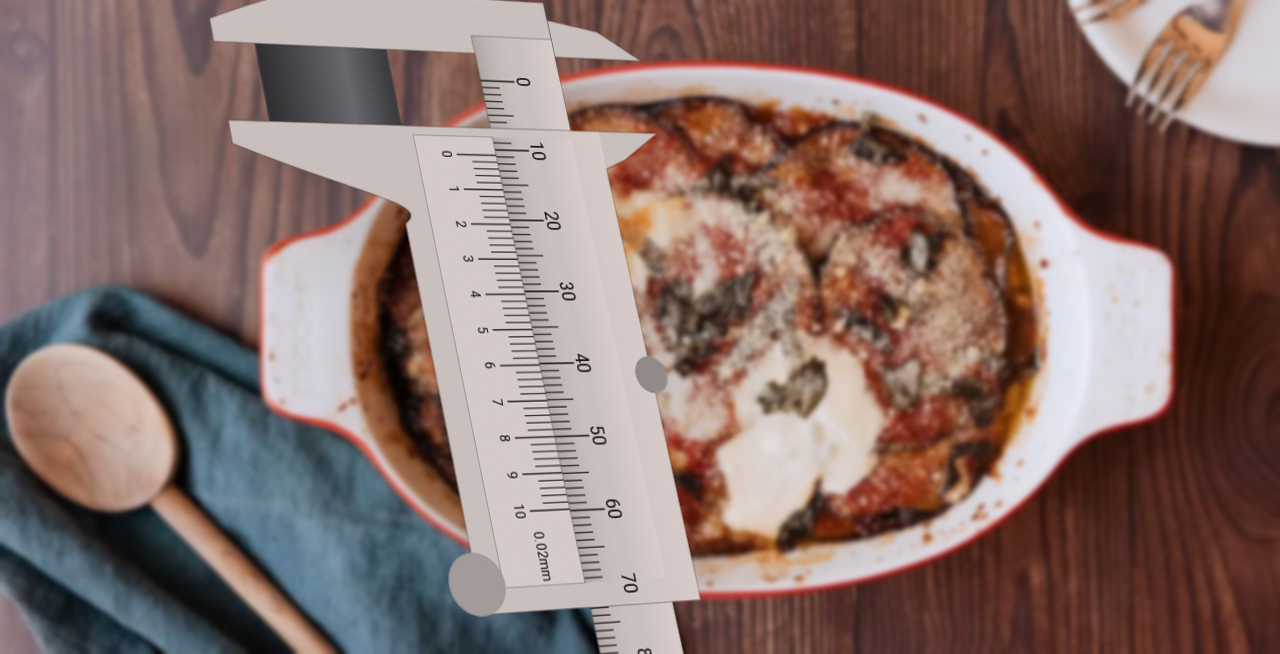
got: 10.8 mm
